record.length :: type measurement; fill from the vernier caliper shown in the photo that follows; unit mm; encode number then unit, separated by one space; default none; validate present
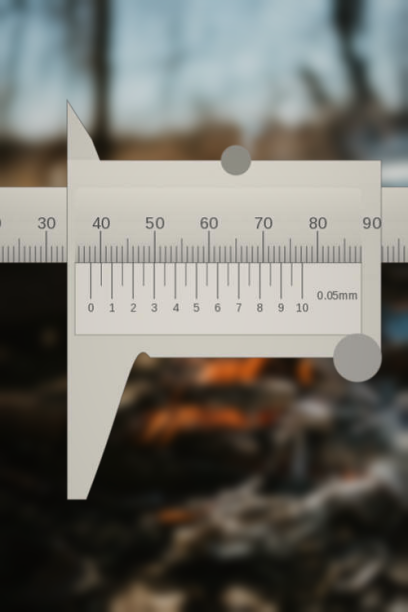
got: 38.2 mm
